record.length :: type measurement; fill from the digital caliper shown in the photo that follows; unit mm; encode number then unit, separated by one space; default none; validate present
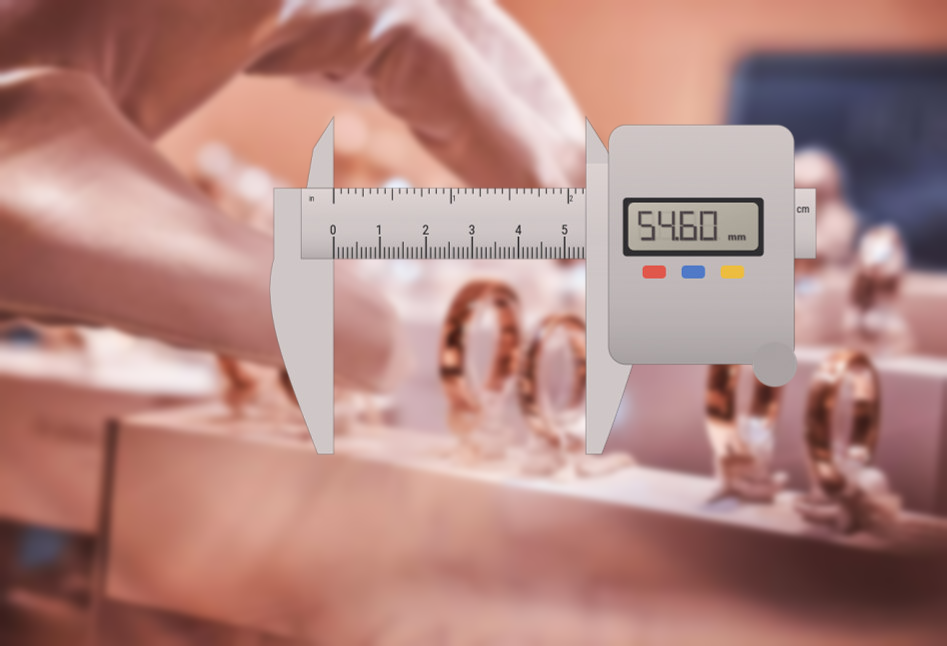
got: 54.60 mm
